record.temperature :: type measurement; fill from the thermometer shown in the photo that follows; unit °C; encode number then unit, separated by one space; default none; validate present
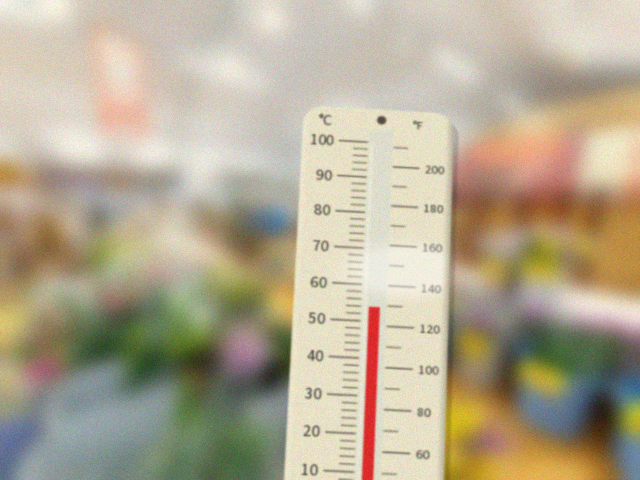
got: 54 °C
